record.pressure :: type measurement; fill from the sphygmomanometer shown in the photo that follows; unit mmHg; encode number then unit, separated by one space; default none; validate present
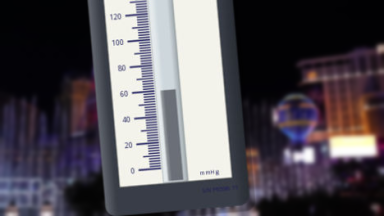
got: 60 mmHg
